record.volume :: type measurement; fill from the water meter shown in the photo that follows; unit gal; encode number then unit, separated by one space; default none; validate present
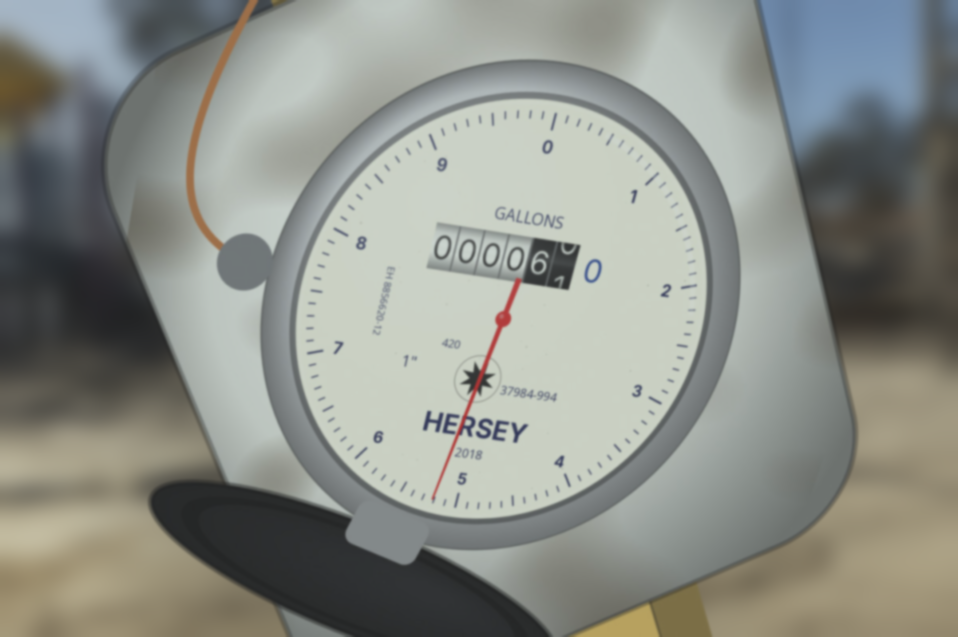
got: 605.2 gal
